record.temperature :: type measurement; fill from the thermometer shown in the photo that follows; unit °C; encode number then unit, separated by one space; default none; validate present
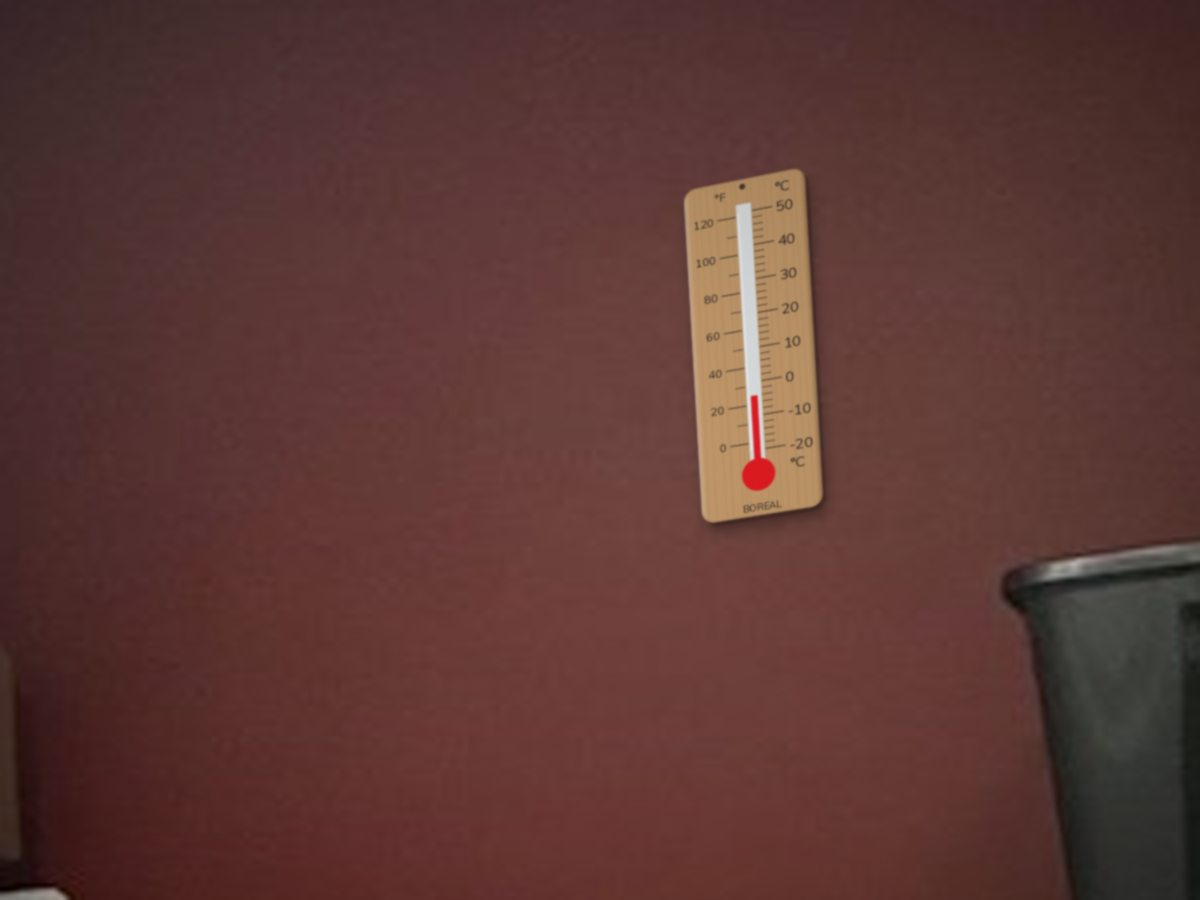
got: -4 °C
